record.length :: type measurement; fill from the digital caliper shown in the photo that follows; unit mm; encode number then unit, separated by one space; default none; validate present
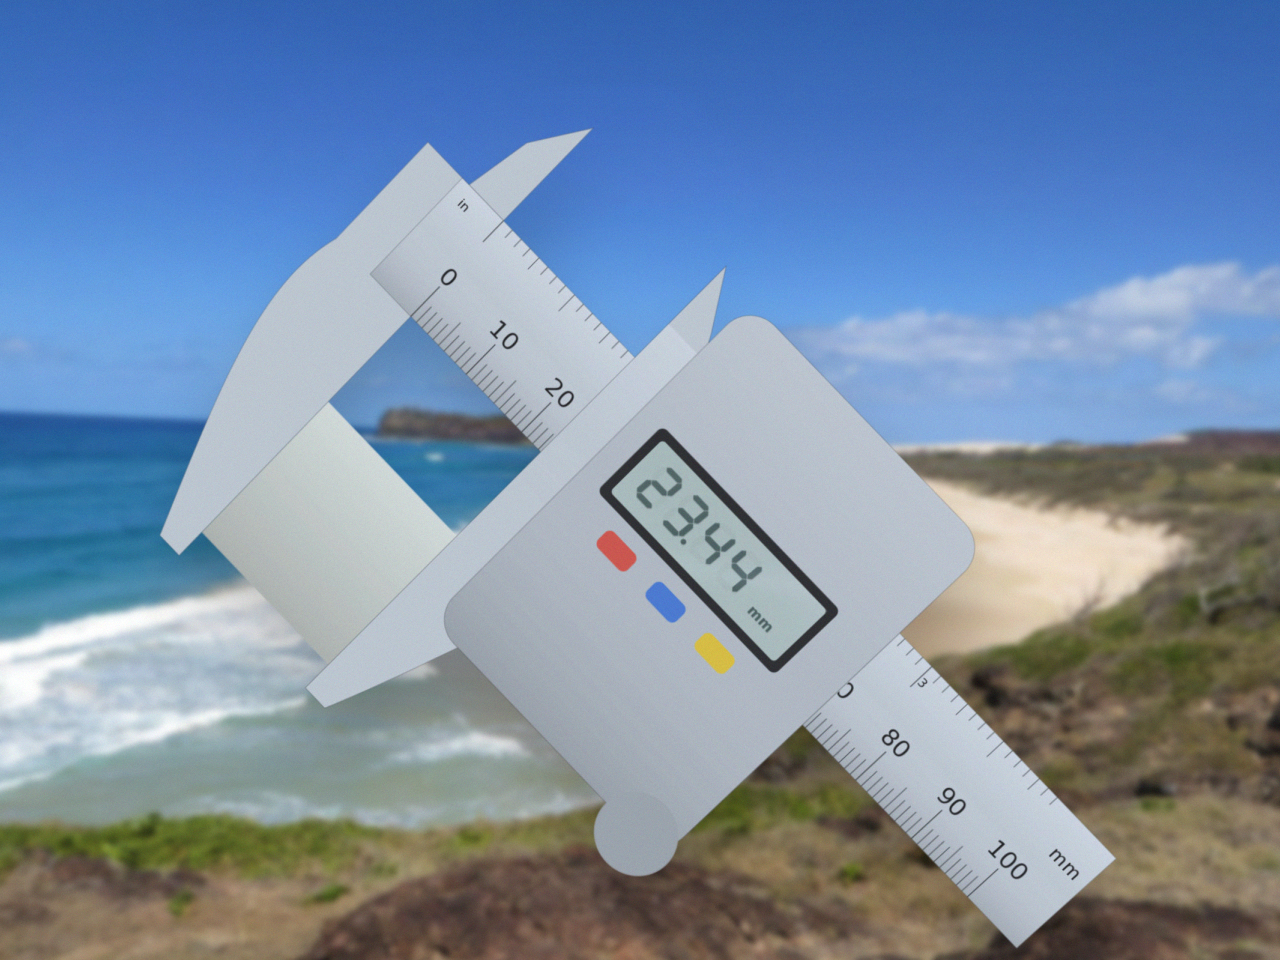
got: 23.44 mm
